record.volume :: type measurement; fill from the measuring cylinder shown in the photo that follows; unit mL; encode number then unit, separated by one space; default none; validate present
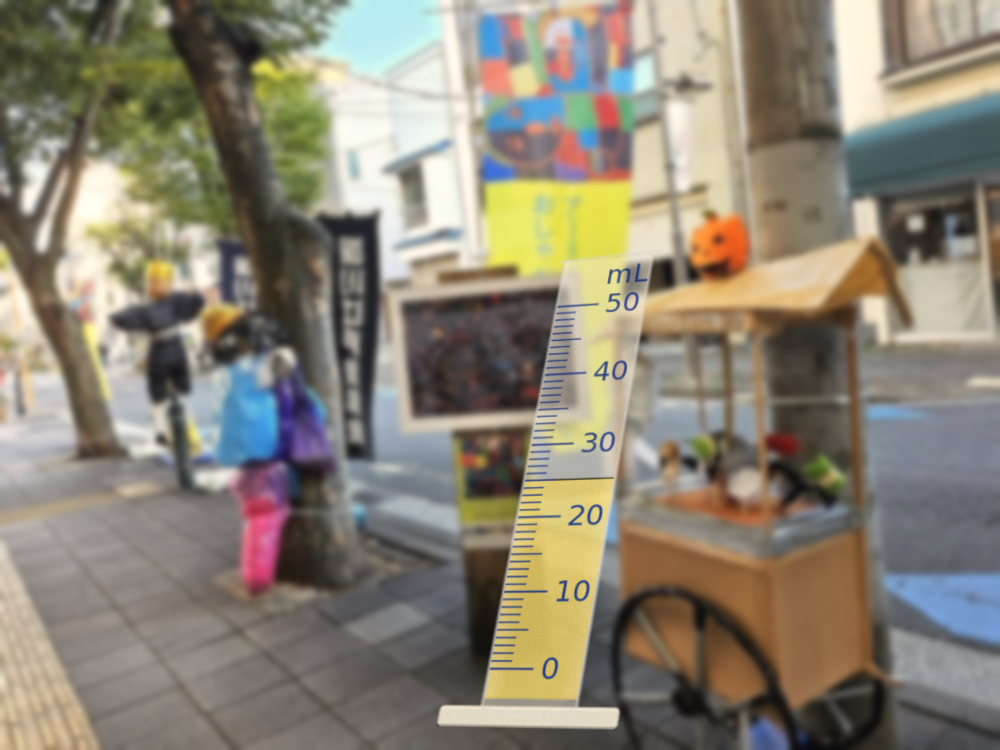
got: 25 mL
